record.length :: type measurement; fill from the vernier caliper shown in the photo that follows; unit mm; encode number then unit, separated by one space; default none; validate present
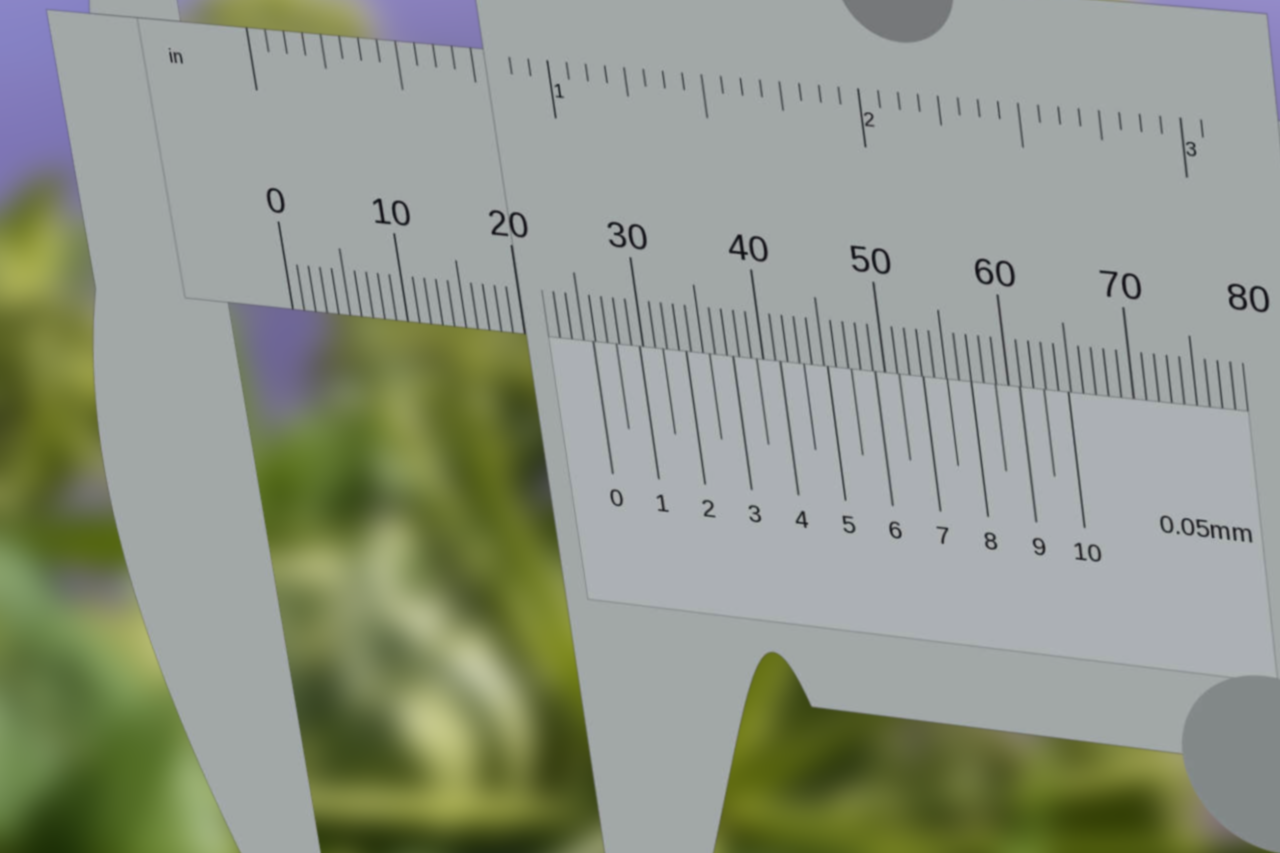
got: 25.8 mm
